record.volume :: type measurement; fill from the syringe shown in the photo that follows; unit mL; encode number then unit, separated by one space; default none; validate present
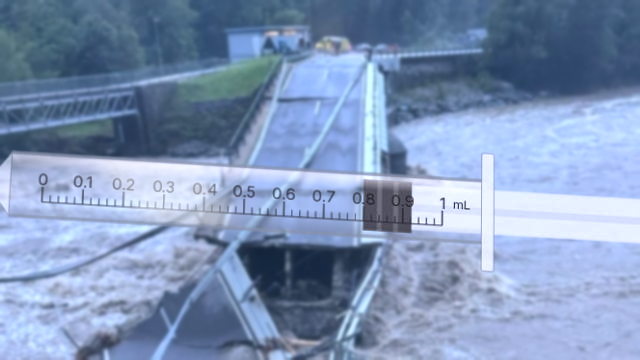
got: 0.8 mL
